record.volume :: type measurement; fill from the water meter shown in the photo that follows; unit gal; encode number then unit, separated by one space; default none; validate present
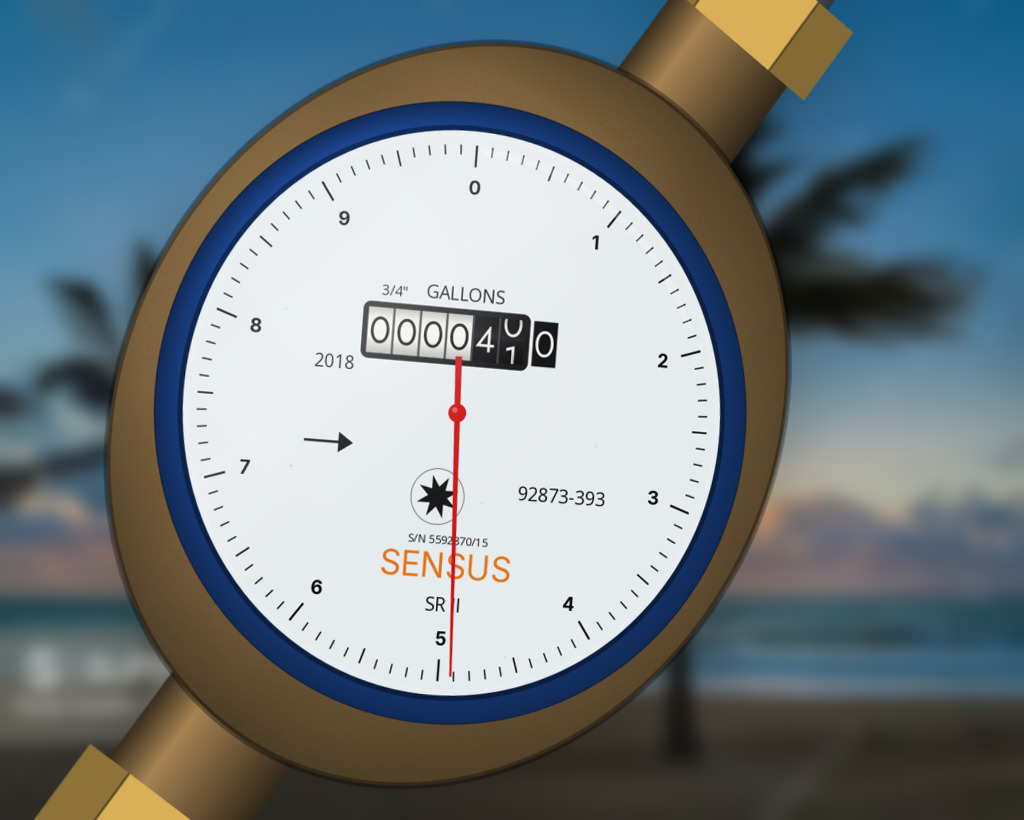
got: 404.9 gal
